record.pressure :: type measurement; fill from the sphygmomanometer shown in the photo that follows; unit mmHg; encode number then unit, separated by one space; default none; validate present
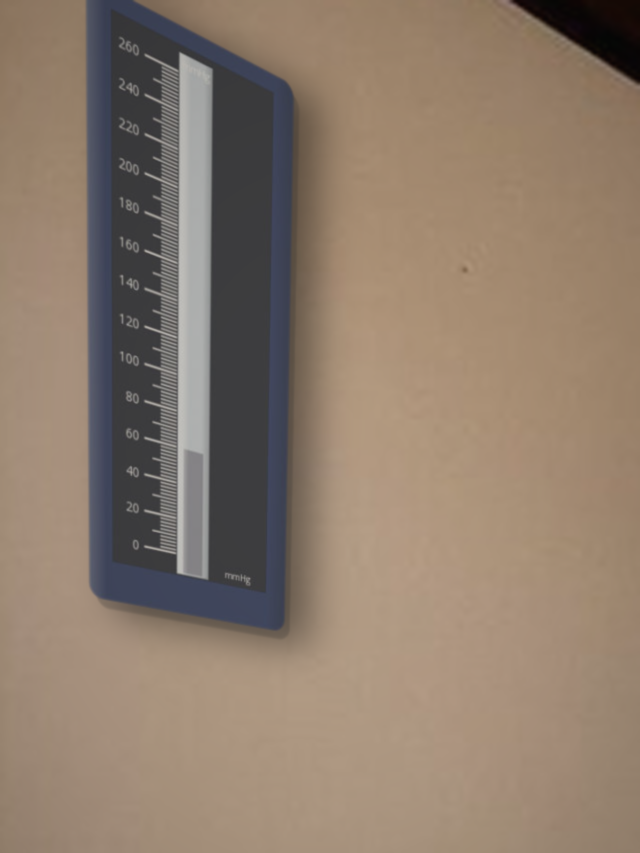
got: 60 mmHg
